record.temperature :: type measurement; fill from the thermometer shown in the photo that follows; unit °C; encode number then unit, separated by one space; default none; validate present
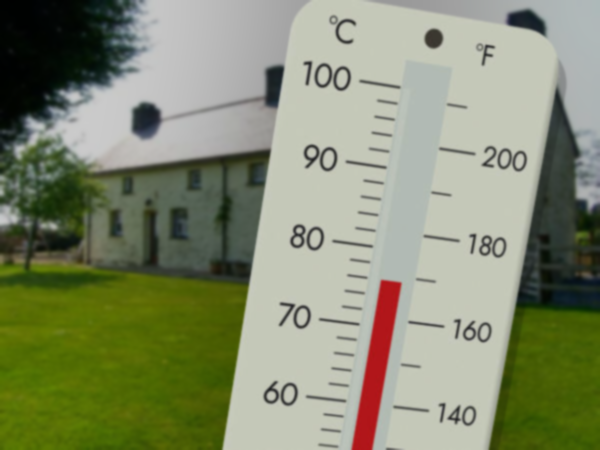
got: 76 °C
